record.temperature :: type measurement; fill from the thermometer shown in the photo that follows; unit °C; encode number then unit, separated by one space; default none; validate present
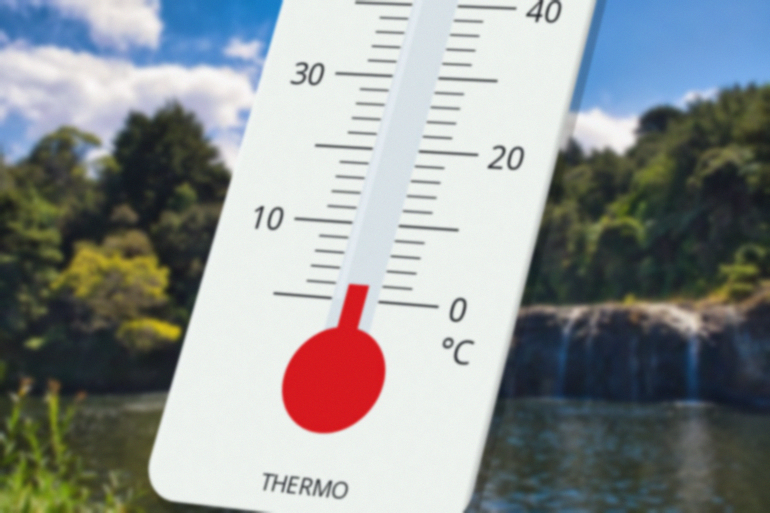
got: 2 °C
